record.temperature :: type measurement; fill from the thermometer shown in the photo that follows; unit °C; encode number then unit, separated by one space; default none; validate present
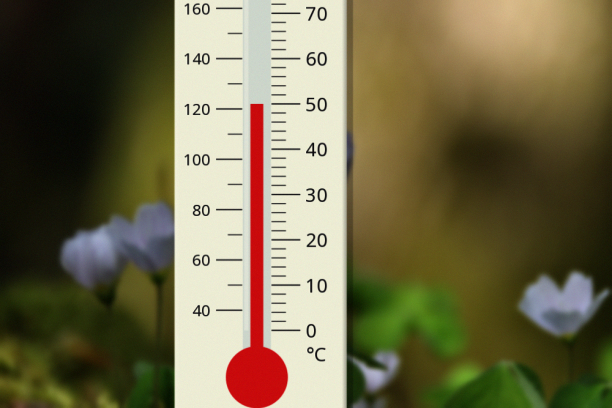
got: 50 °C
